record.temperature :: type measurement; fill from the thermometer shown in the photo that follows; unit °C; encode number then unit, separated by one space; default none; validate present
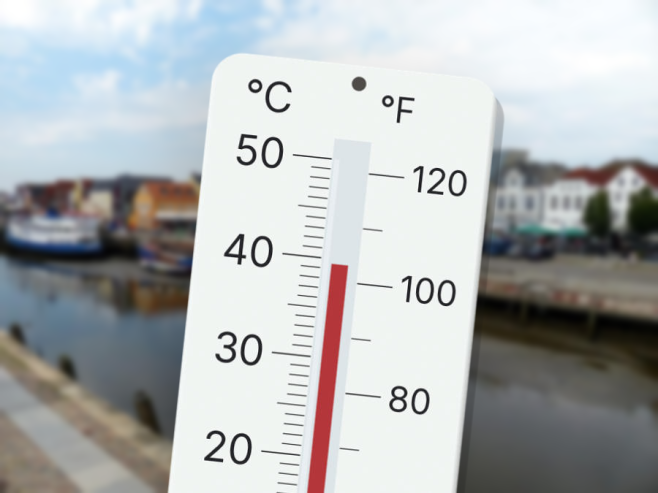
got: 39.5 °C
